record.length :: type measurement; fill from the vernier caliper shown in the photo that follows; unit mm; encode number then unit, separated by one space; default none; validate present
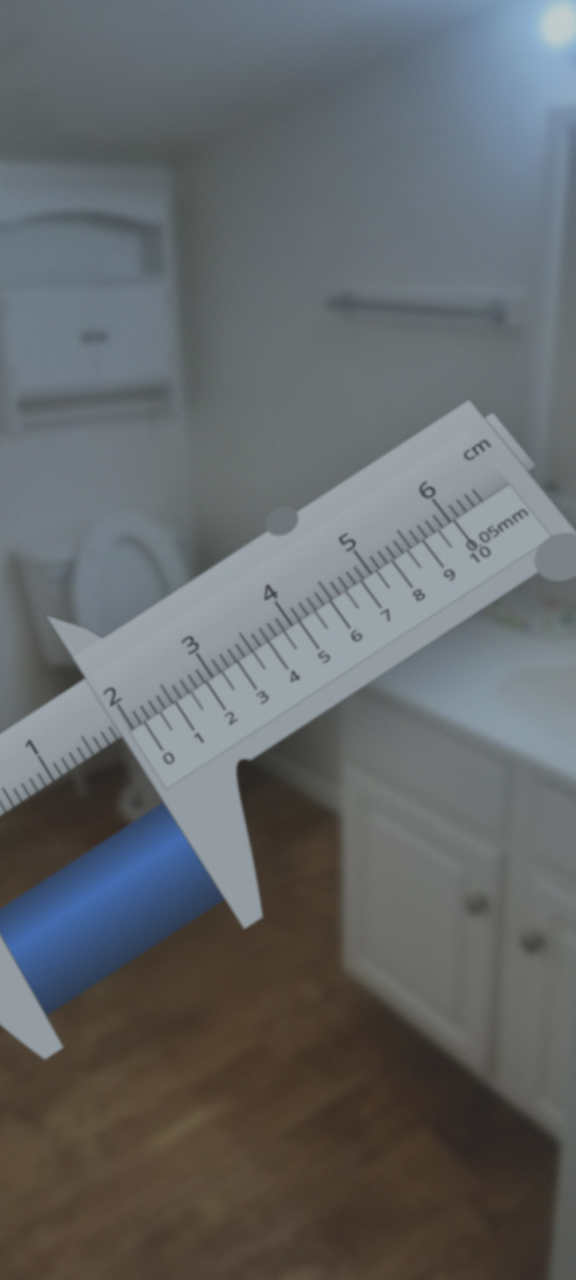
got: 21.4 mm
